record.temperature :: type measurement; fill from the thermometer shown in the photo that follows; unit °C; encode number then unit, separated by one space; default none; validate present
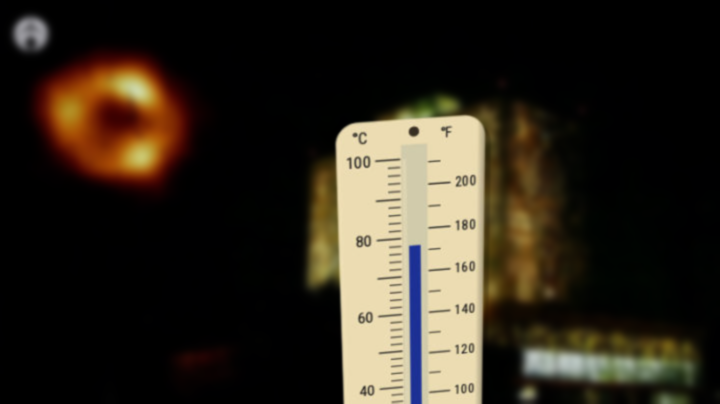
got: 78 °C
